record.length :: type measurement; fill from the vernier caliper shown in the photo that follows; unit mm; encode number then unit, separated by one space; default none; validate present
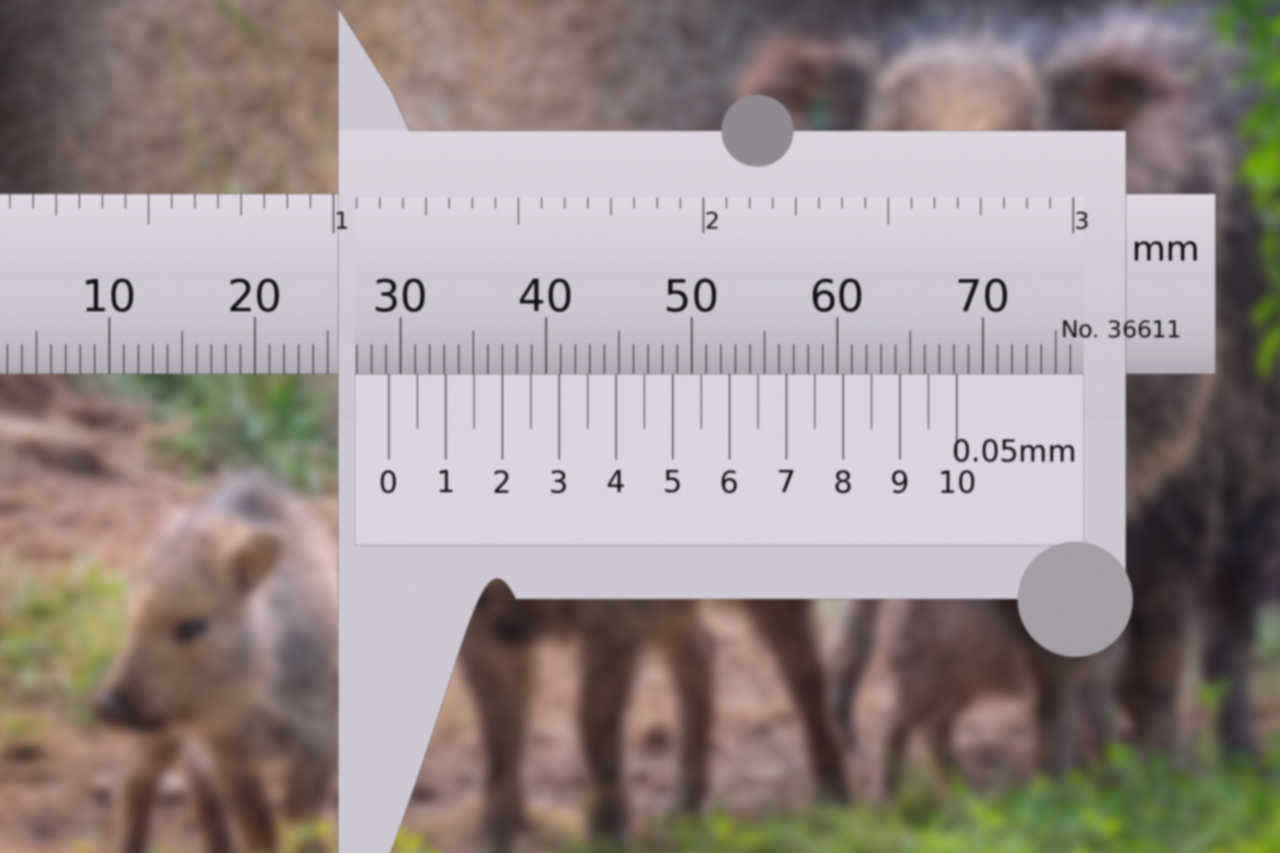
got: 29.2 mm
